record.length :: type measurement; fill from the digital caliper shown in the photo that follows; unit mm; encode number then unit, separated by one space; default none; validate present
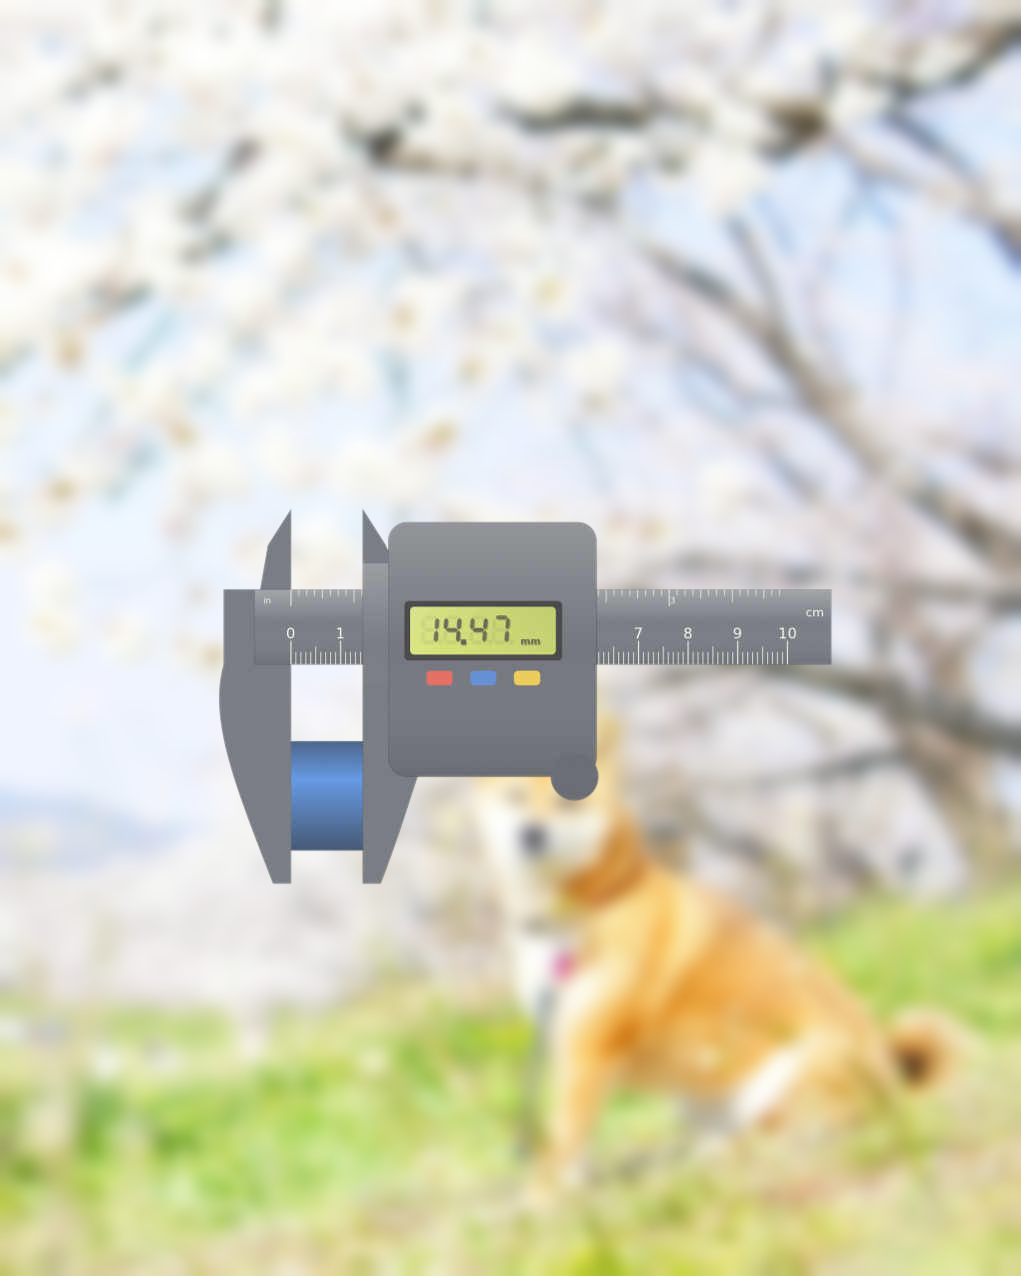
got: 14.47 mm
